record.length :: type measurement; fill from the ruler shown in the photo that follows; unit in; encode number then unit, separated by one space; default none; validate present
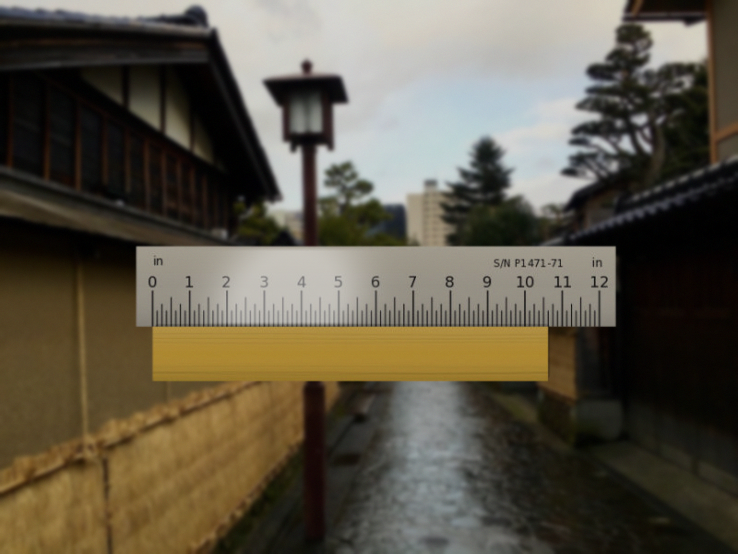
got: 10.625 in
